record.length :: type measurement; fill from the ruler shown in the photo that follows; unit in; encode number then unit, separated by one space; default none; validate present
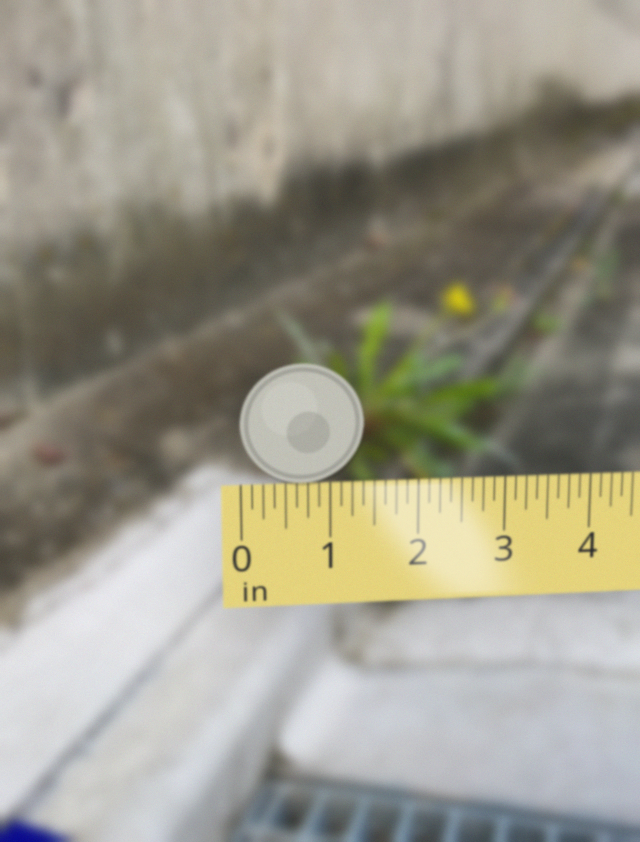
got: 1.375 in
